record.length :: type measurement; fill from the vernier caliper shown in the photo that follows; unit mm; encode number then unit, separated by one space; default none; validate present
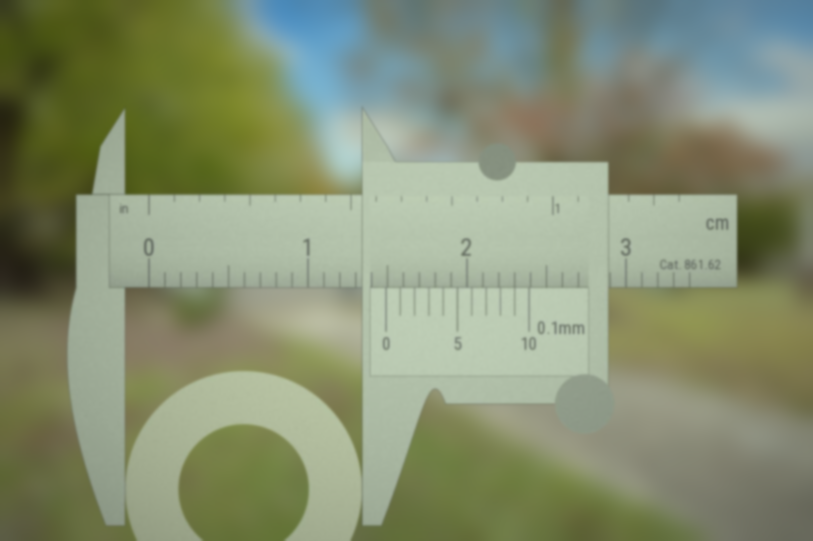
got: 14.9 mm
